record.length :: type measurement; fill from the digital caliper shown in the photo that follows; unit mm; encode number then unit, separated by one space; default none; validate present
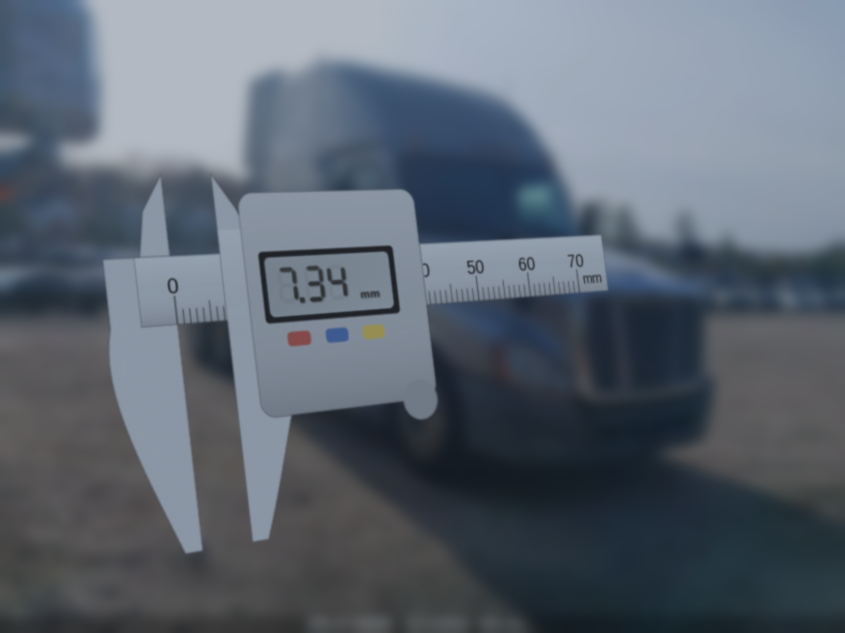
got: 7.34 mm
